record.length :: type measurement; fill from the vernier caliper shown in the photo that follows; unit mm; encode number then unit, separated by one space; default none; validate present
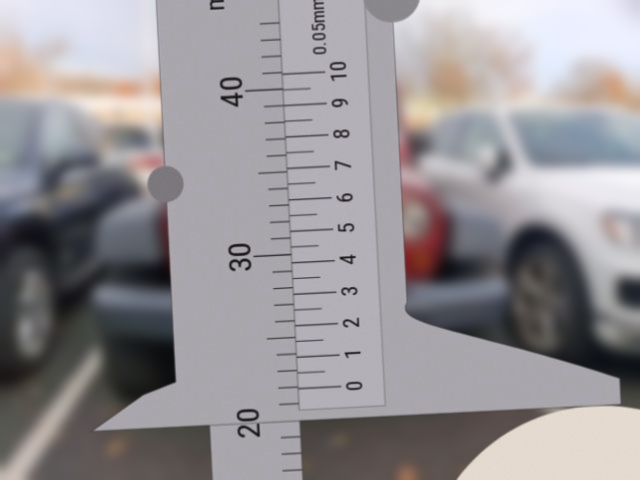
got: 21.9 mm
